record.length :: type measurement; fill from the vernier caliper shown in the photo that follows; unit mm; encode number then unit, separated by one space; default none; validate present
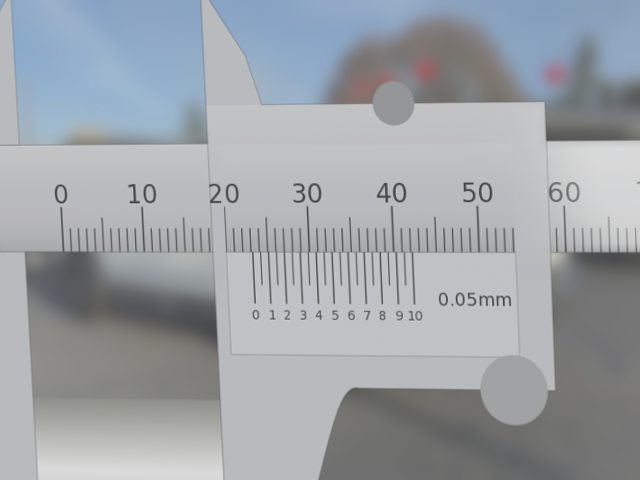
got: 23.2 mm
